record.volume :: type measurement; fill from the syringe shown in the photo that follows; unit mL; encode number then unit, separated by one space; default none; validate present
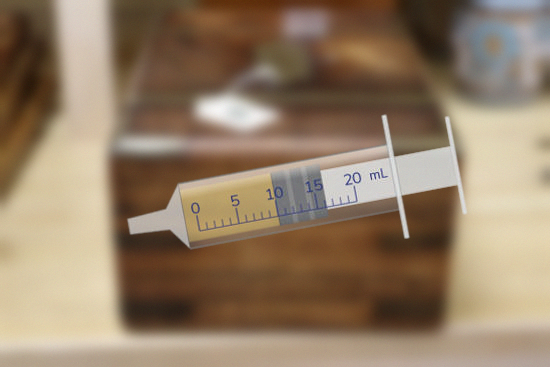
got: 10 mL
